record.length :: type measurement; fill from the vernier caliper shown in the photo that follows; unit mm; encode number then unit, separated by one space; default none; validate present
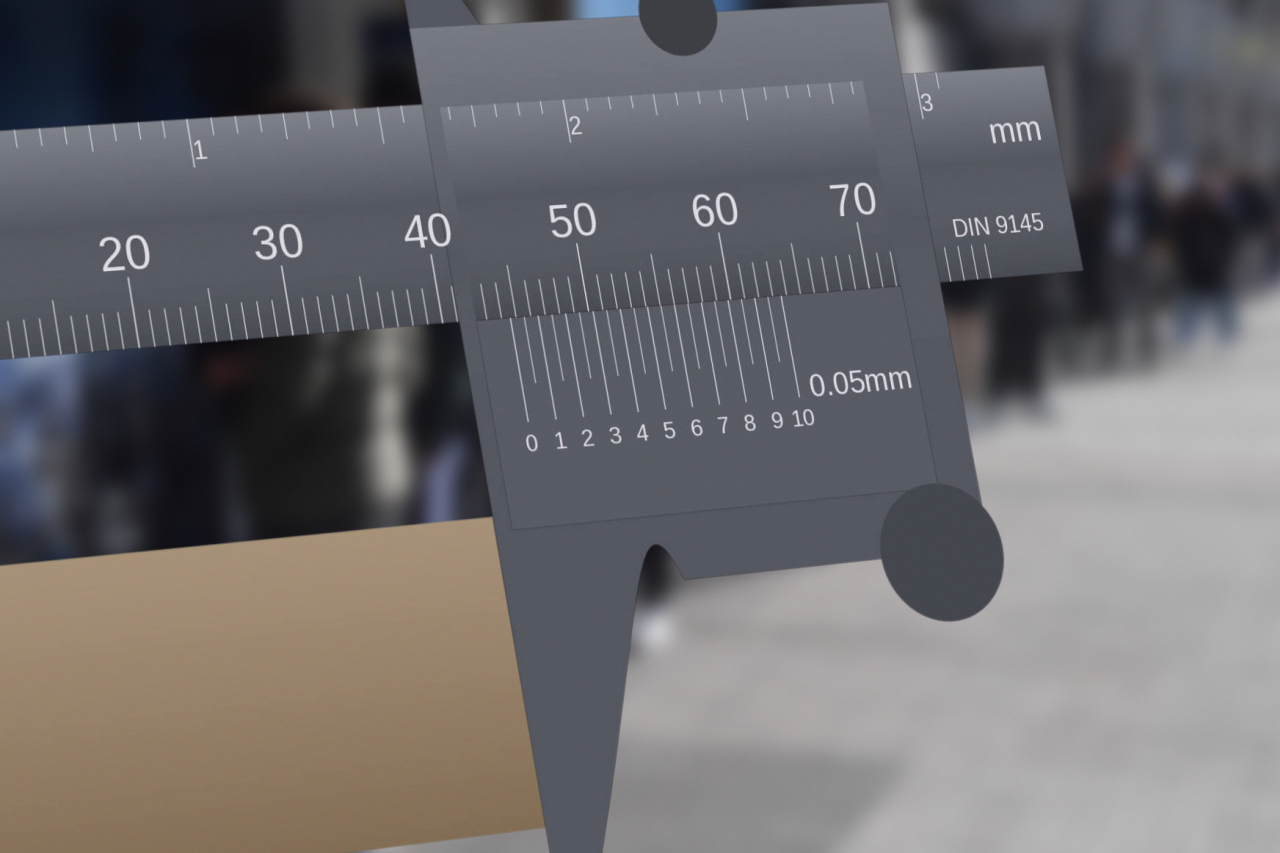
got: 44.6 mm
